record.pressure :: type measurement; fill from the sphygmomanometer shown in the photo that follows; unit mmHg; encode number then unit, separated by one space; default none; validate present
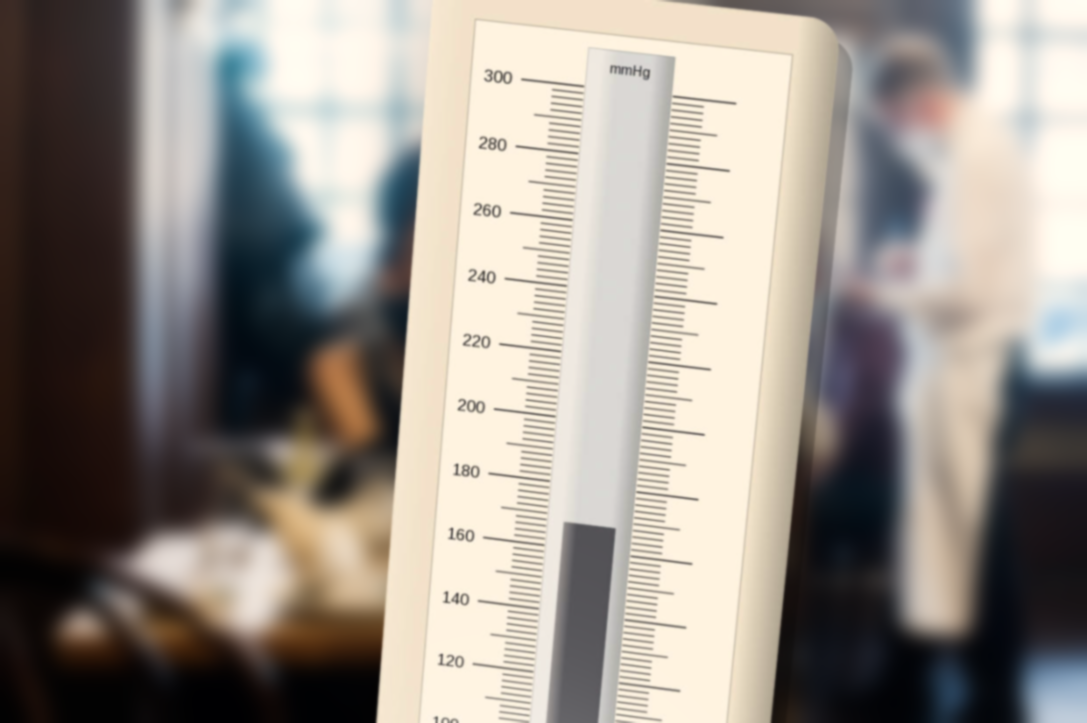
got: 168 mmHg
